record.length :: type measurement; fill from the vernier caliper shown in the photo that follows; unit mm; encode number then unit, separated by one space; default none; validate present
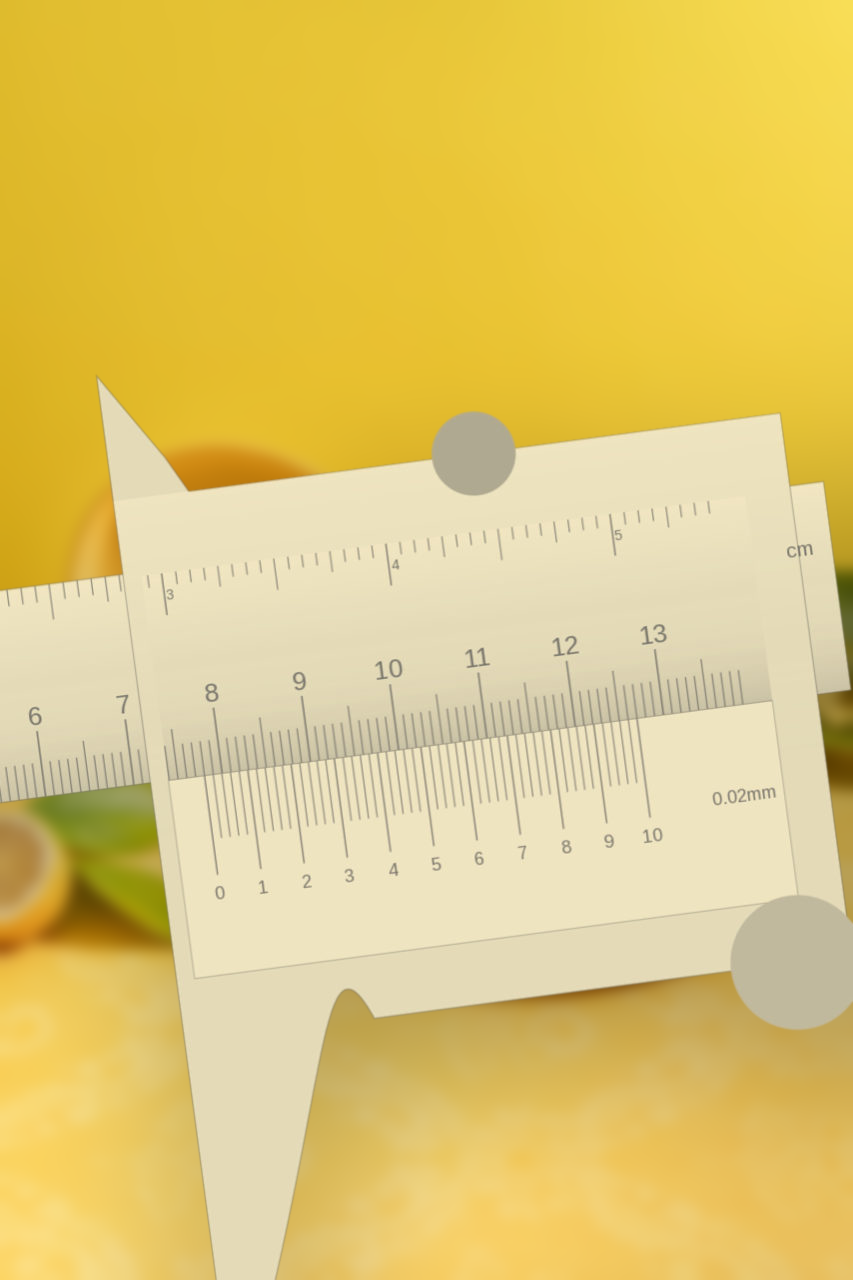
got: 78.0 mm
